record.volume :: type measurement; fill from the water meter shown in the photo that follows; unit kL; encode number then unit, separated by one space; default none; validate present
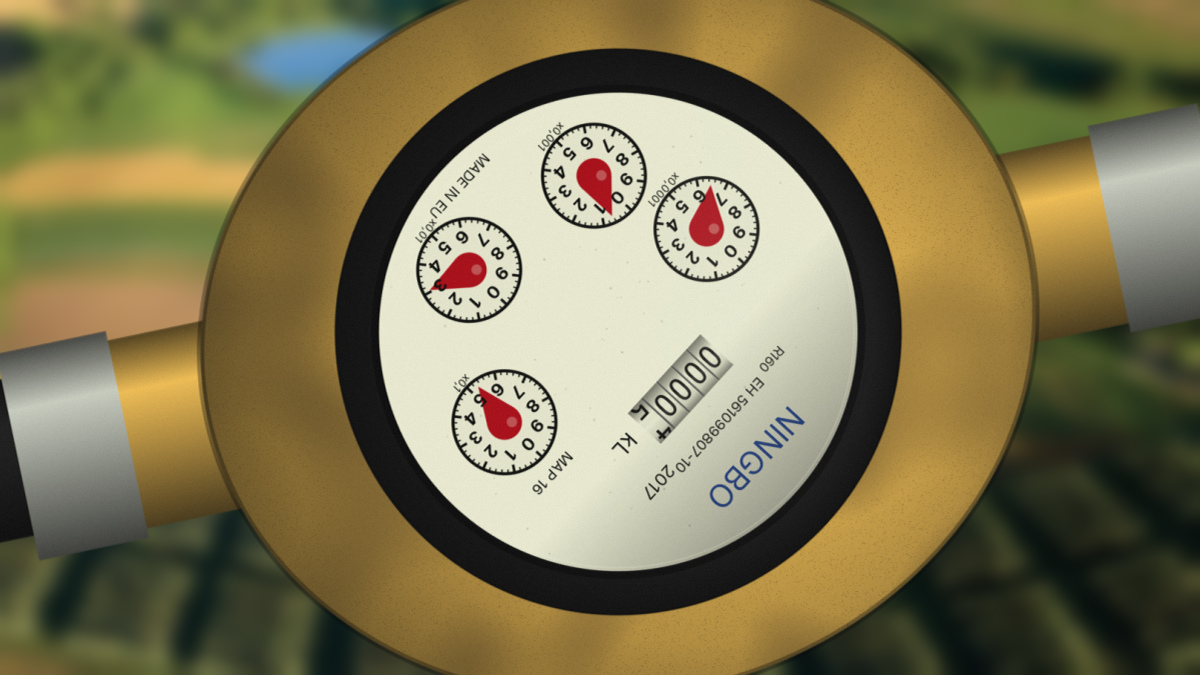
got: 4.5306 kL
